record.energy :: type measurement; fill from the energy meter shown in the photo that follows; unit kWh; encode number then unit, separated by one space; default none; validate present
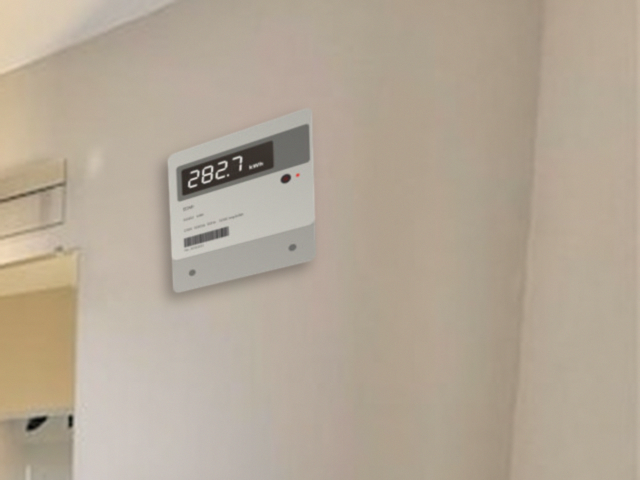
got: 282.7 kWh
